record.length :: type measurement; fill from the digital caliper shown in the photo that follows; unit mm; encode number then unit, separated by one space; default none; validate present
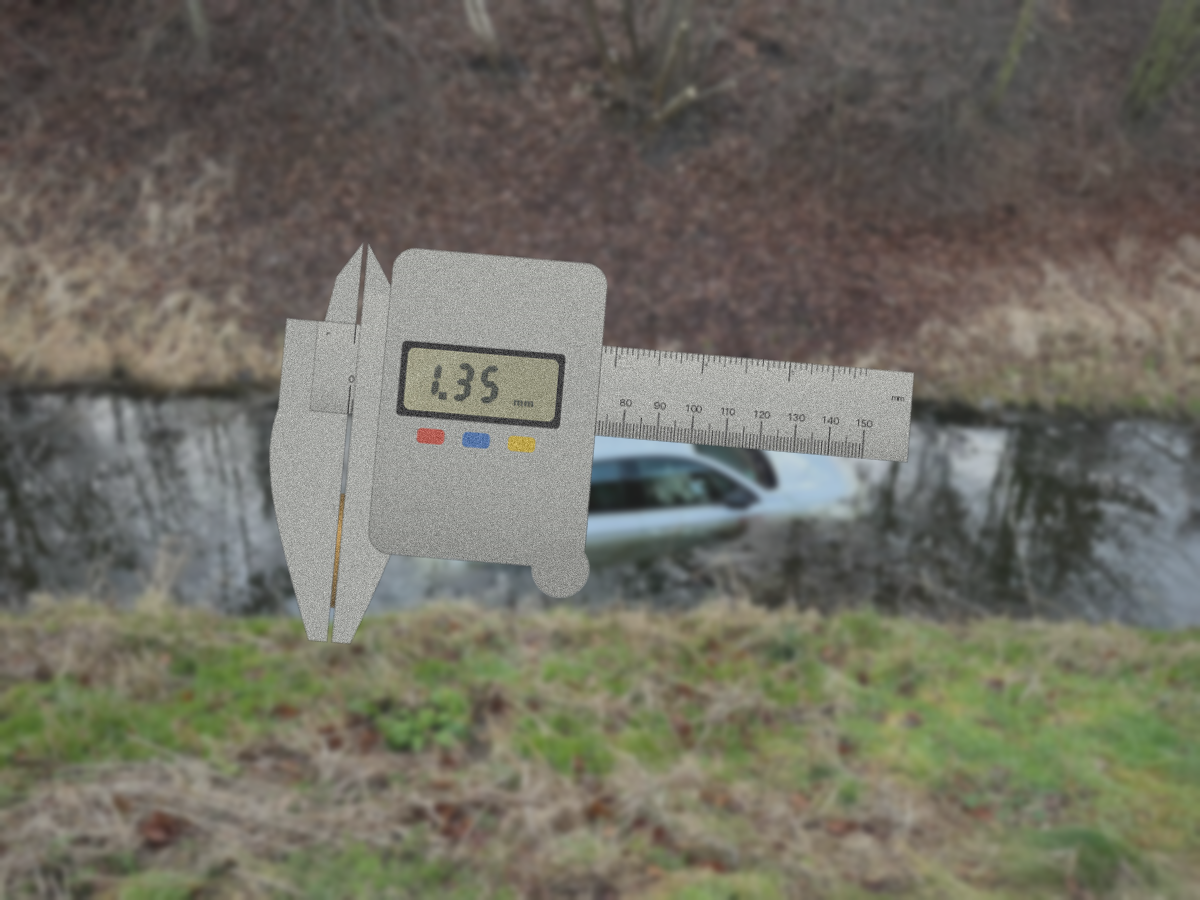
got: 1.35 mm
